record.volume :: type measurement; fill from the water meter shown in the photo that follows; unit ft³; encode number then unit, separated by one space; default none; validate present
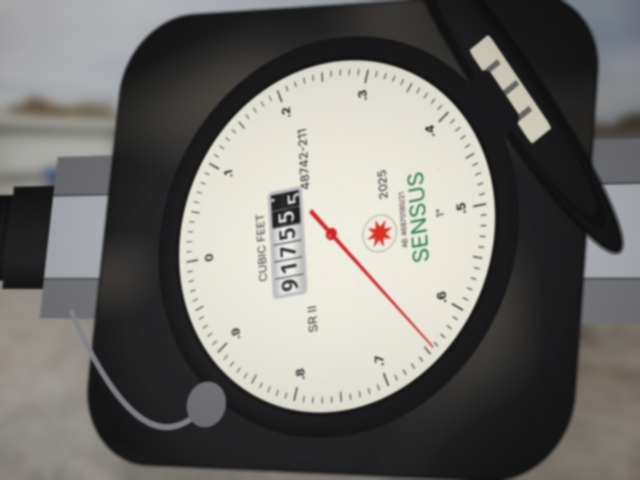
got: 917554.64 ft³
